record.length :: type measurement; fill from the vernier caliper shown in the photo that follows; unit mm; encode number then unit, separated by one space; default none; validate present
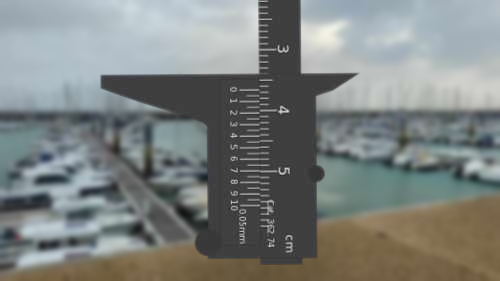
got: 36.6 mm
